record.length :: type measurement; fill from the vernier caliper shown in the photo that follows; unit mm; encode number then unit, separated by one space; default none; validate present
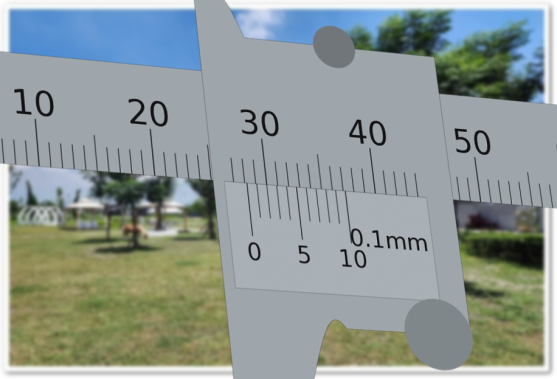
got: 28.2 mm
